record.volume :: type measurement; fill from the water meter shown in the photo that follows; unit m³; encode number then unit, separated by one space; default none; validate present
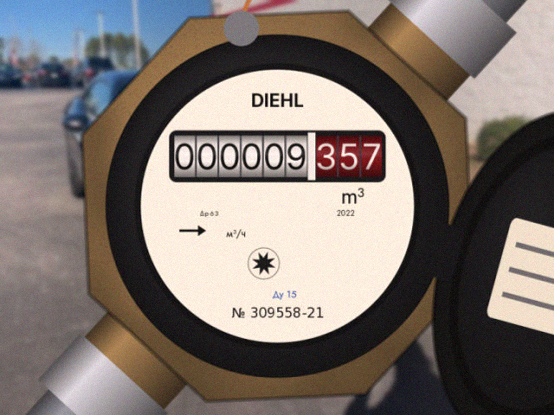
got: 9.357 m³
